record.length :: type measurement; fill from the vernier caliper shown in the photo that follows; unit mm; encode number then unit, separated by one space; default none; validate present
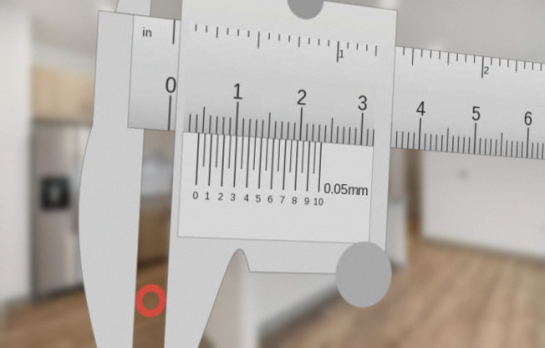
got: 4.4 mm
